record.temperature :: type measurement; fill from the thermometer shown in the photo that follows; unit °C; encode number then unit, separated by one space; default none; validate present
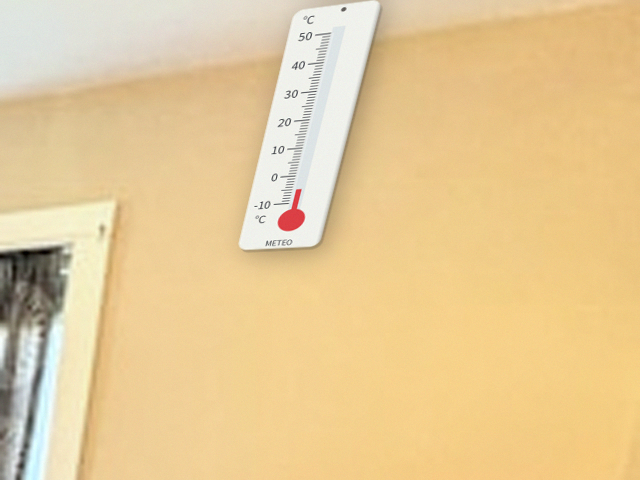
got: -5 °C
